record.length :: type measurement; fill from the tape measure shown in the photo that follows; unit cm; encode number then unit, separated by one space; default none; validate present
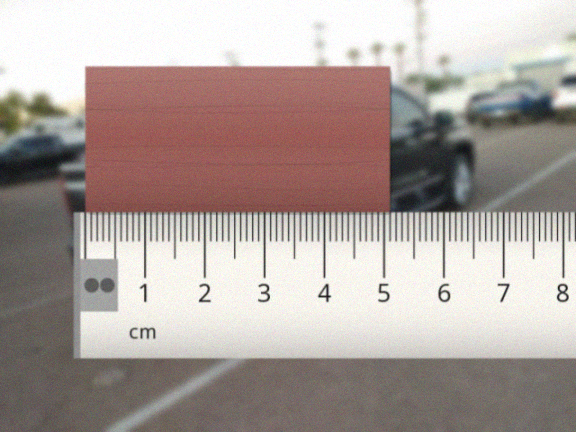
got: 5.1 cm
